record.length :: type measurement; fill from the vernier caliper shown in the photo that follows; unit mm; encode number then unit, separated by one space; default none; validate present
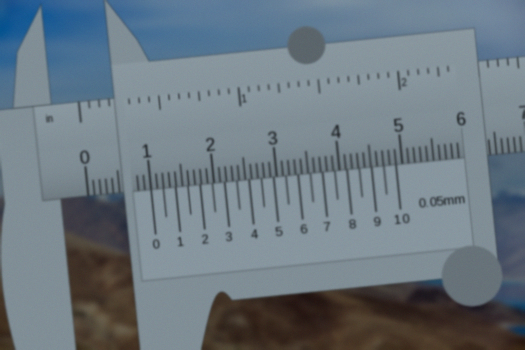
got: 10.0 mm
